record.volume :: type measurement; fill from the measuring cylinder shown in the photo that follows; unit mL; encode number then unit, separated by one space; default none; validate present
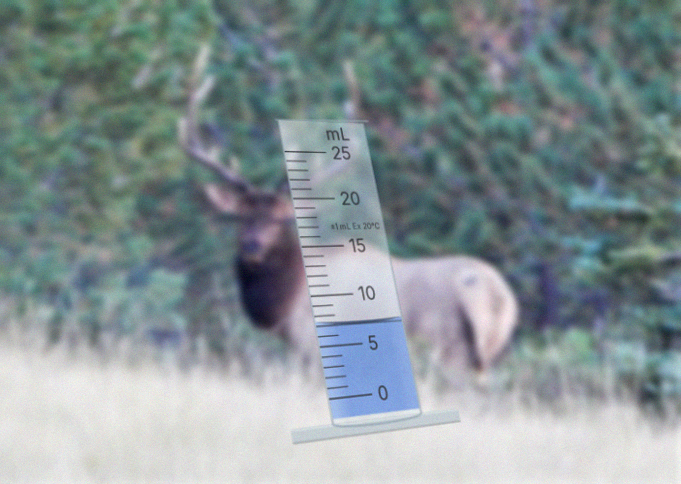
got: 7 mL
